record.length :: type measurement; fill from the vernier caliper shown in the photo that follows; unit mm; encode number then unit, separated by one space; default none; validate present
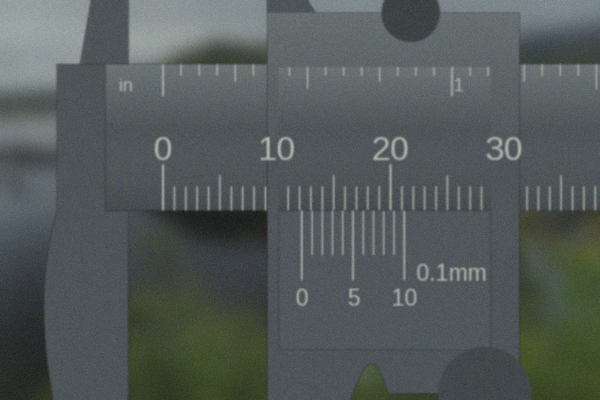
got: 12.2 mm
